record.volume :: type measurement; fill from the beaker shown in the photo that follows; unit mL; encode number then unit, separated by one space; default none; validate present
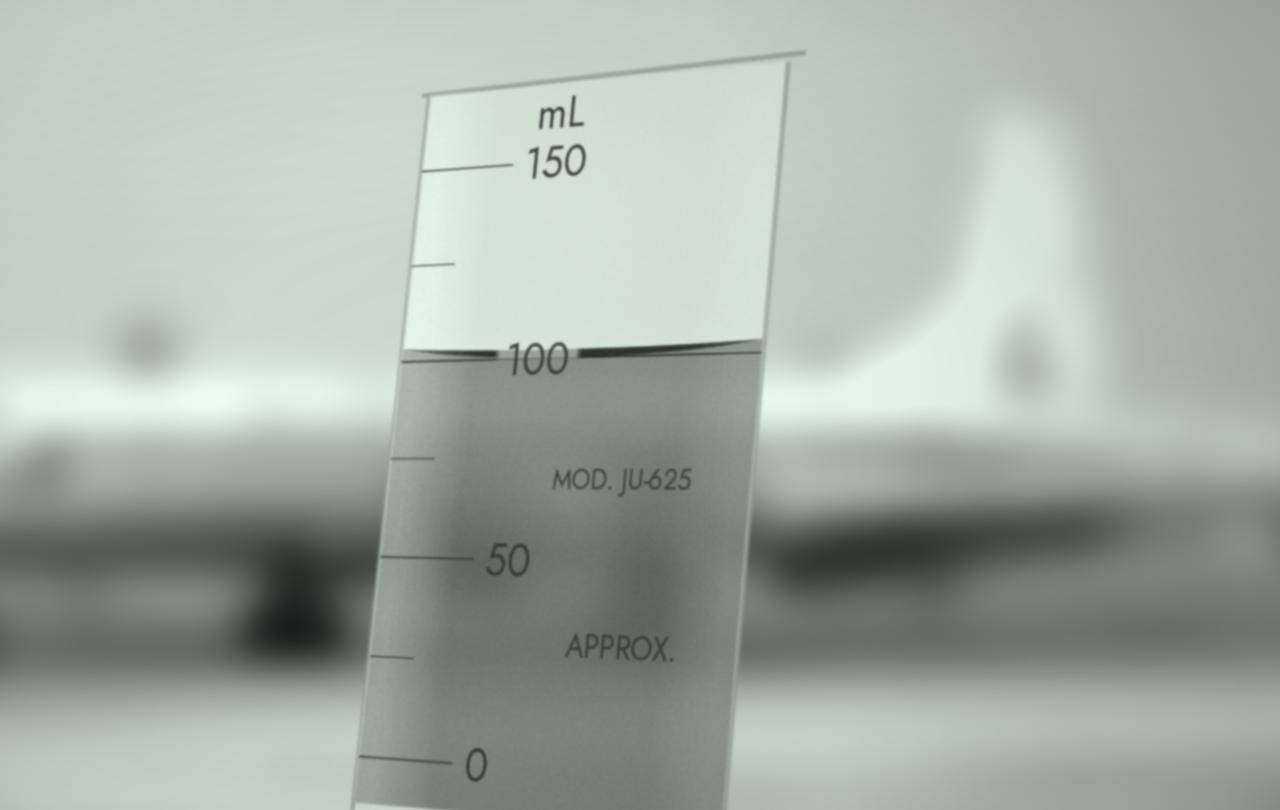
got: 100 mL
